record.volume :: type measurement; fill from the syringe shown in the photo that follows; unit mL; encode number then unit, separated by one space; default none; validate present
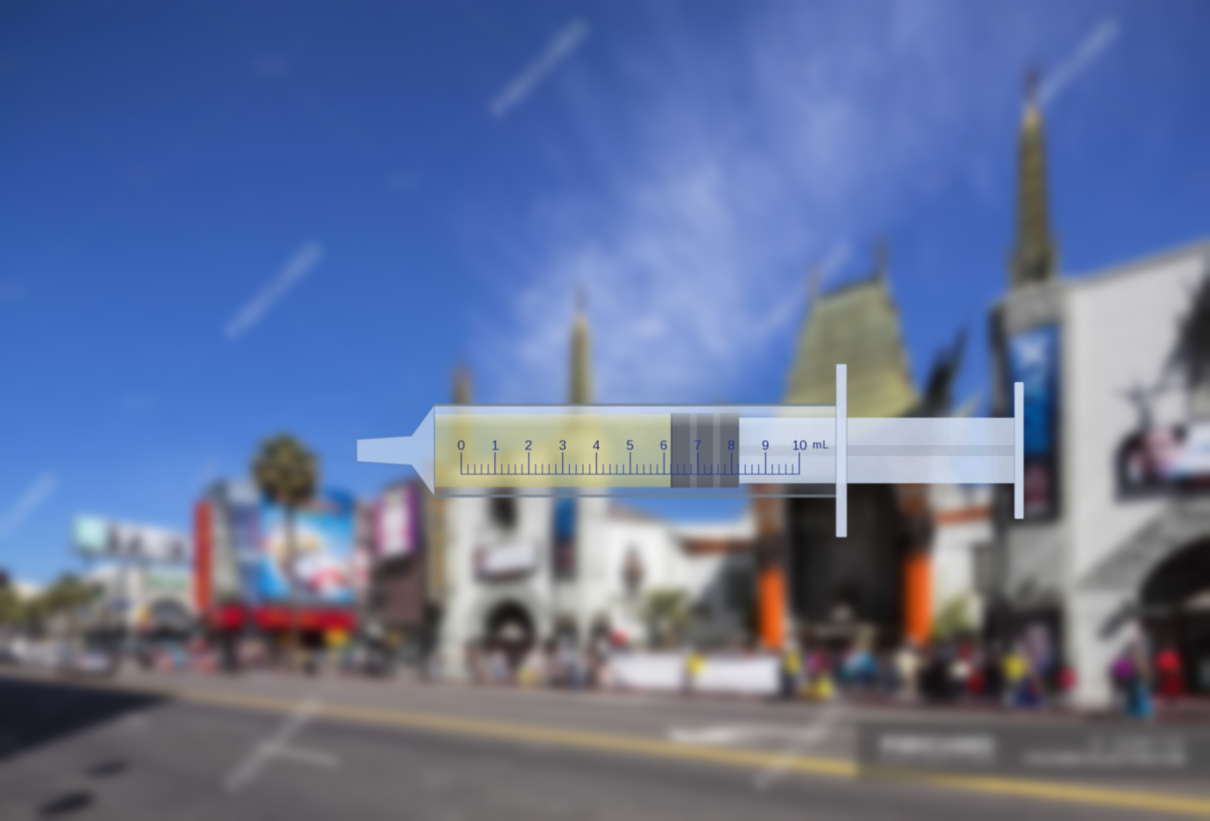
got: 6.2 mL
